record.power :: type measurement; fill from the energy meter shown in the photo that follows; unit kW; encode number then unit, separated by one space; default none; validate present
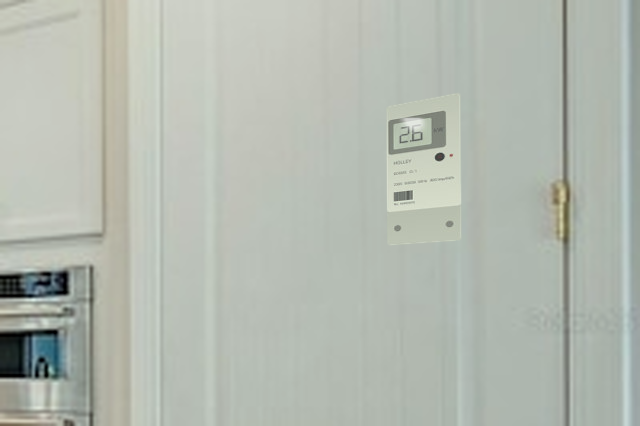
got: 2.6 kW
